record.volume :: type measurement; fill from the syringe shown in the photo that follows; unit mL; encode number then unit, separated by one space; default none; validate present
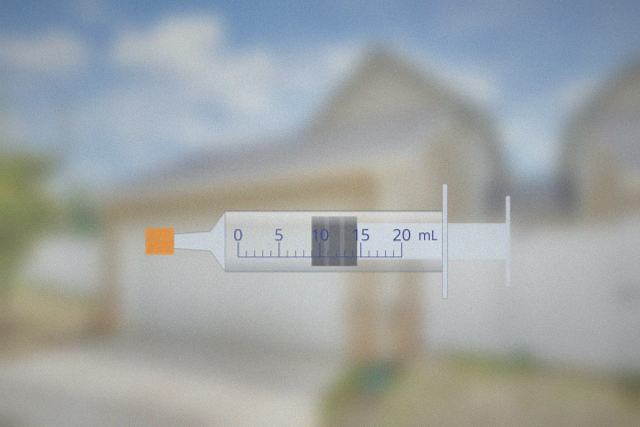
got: 9 mL
